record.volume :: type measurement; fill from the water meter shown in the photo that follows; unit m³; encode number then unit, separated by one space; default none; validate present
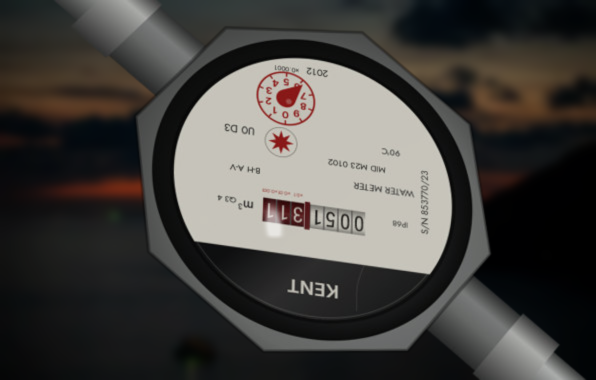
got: 51.3116 m³
